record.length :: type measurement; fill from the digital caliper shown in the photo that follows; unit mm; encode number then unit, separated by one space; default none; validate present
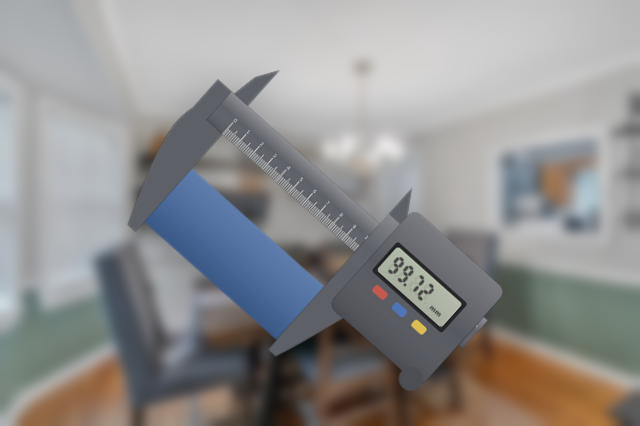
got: 99.72 mm
